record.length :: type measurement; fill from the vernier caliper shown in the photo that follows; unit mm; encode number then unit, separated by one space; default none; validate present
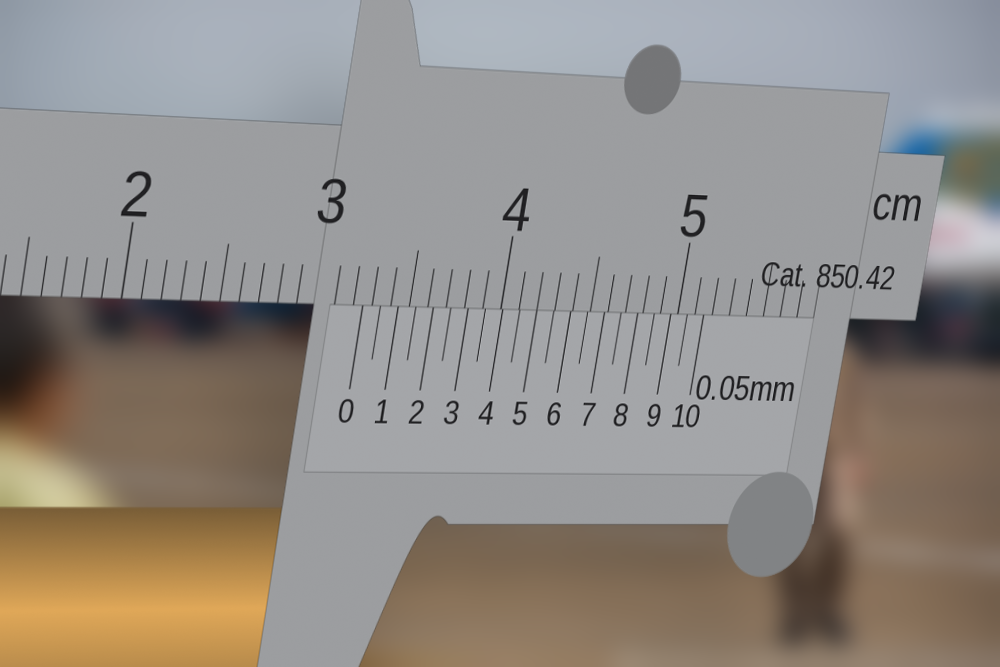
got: 32.5 mm
